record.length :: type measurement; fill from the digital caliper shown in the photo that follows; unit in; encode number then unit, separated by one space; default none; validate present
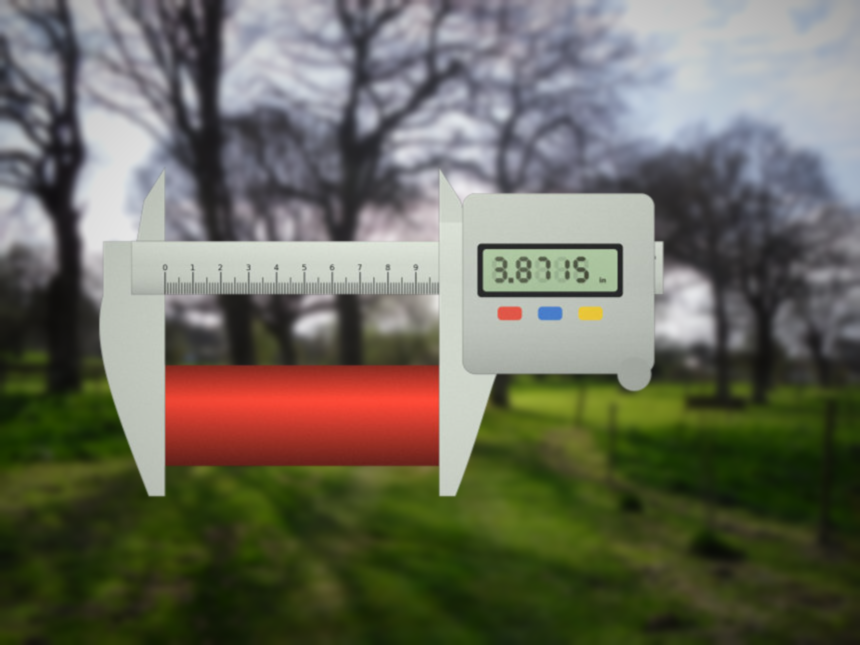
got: 3.8715 in
